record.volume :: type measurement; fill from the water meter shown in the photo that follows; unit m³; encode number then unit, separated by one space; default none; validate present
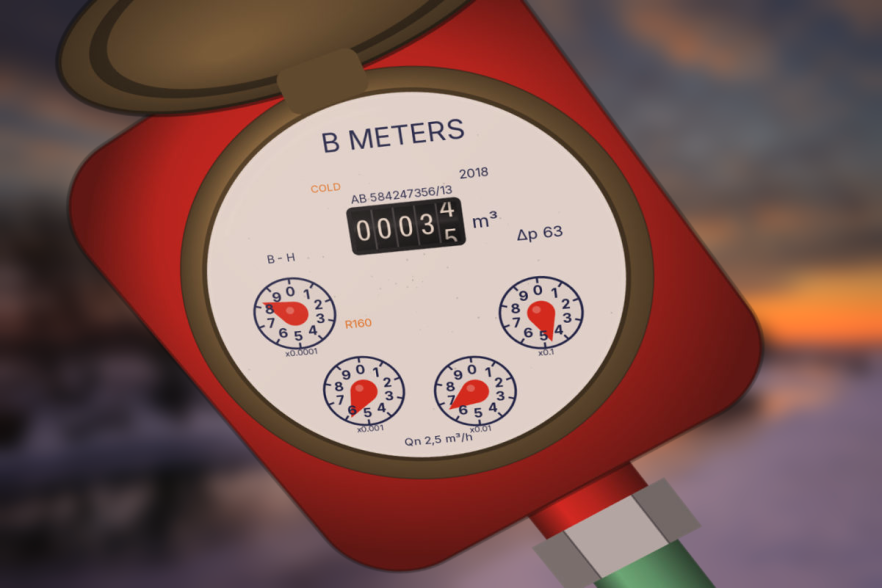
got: 34.4658 m³
